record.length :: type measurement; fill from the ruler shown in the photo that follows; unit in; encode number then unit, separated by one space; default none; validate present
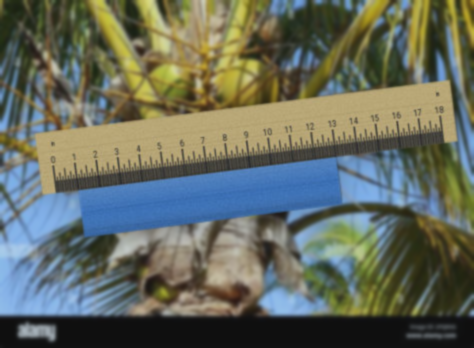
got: 12 in
